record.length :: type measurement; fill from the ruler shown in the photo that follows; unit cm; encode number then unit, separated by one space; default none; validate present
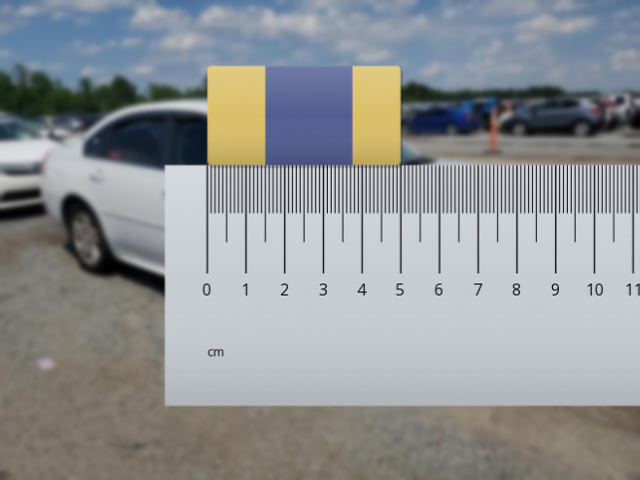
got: 5 cm
